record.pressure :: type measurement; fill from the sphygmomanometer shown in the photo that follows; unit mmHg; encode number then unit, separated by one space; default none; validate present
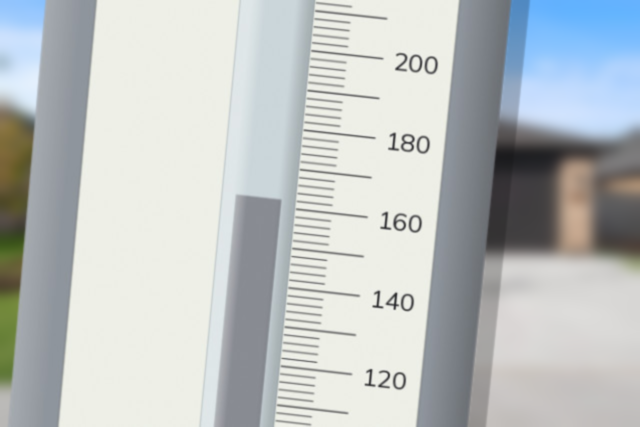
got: 162 mmHg
